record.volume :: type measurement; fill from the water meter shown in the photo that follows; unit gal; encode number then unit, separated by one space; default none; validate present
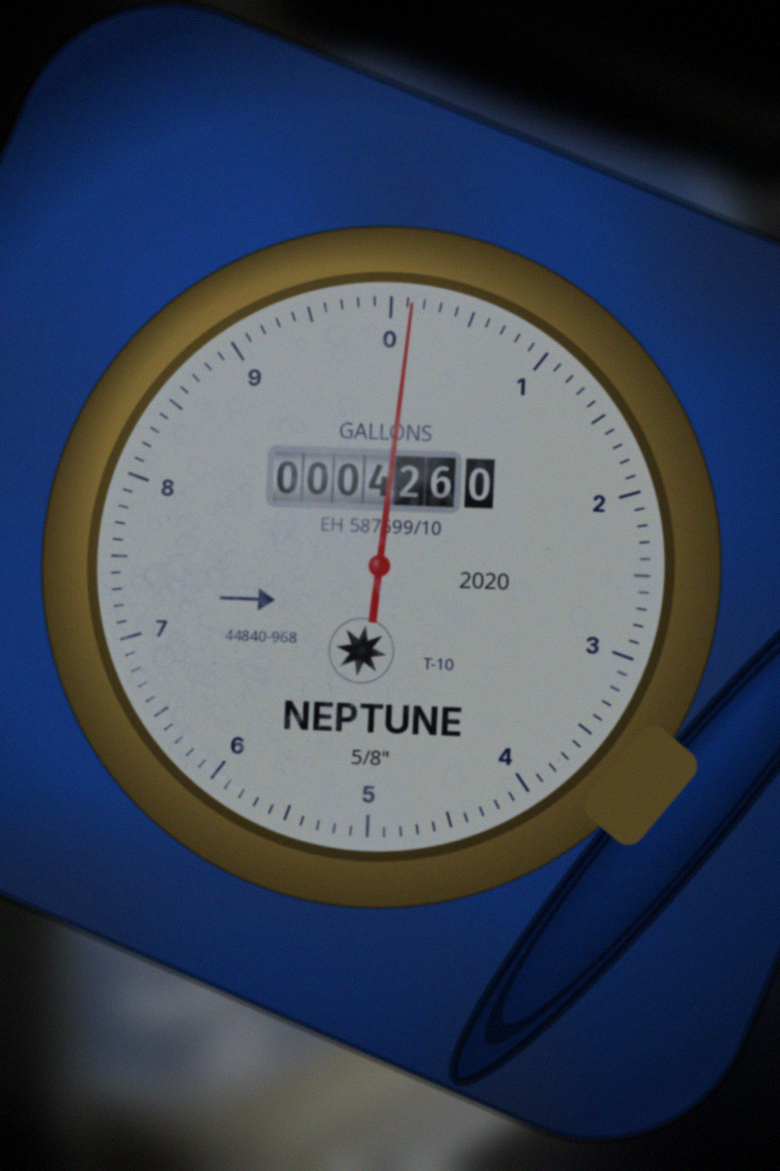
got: 4260.1 gal
